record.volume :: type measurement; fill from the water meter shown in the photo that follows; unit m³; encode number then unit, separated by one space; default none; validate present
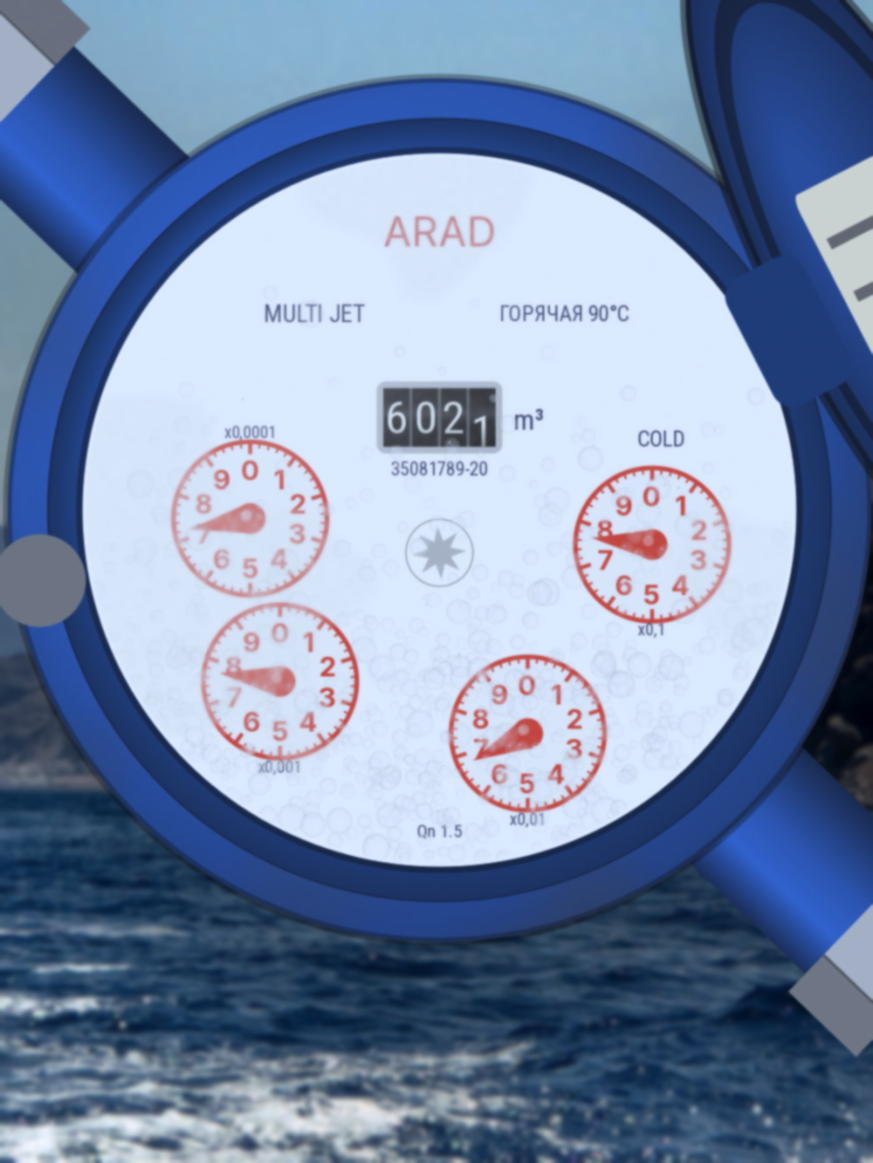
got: 6020.7677 m³
